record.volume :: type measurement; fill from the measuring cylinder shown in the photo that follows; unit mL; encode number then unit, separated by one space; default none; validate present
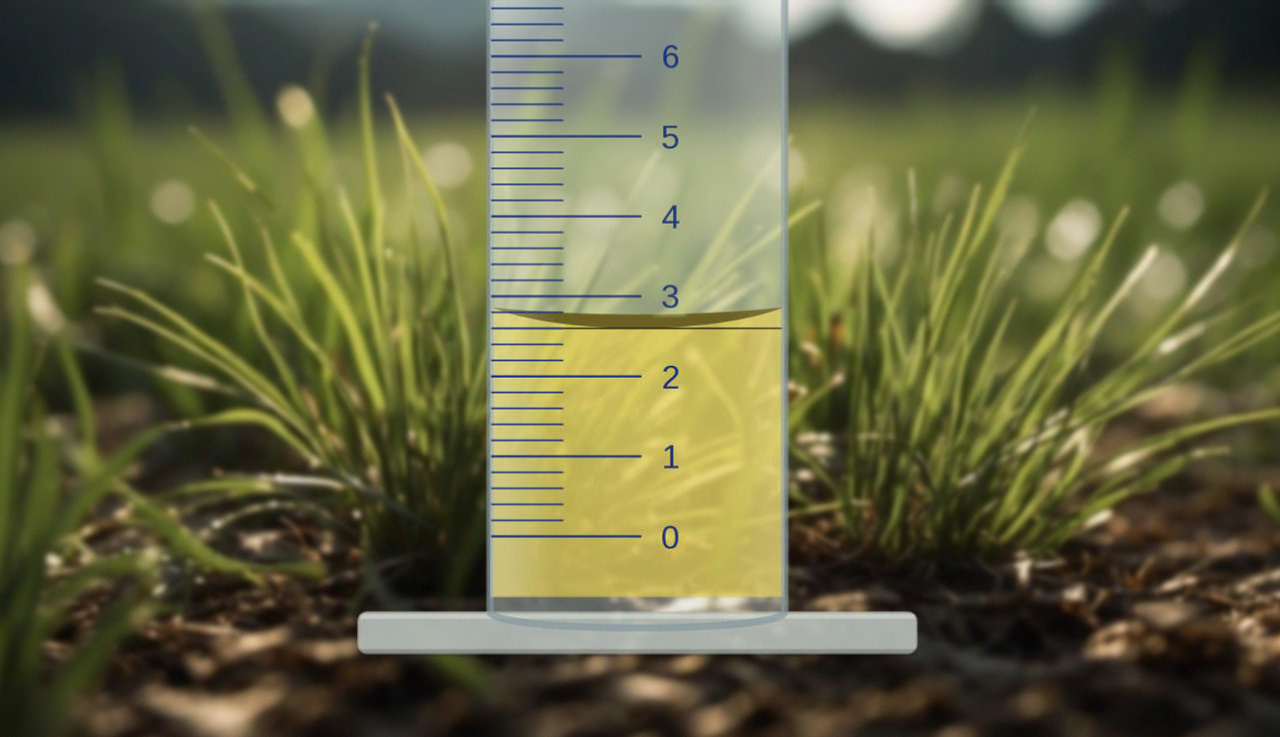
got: 2.6 mL
